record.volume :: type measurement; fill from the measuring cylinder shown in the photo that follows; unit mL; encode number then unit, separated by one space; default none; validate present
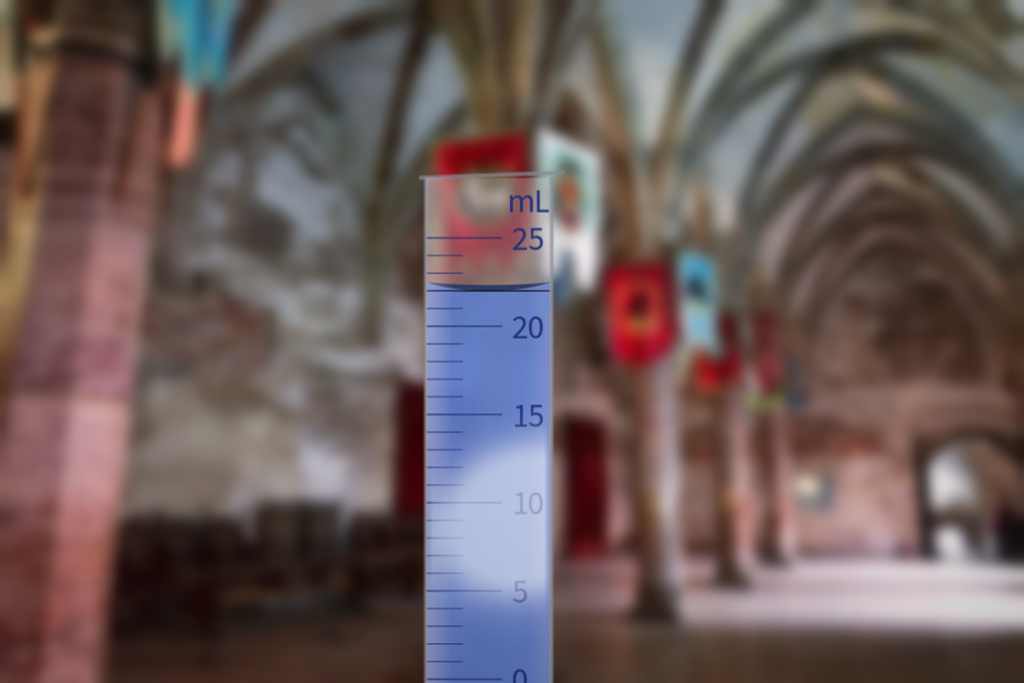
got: 22 mL
